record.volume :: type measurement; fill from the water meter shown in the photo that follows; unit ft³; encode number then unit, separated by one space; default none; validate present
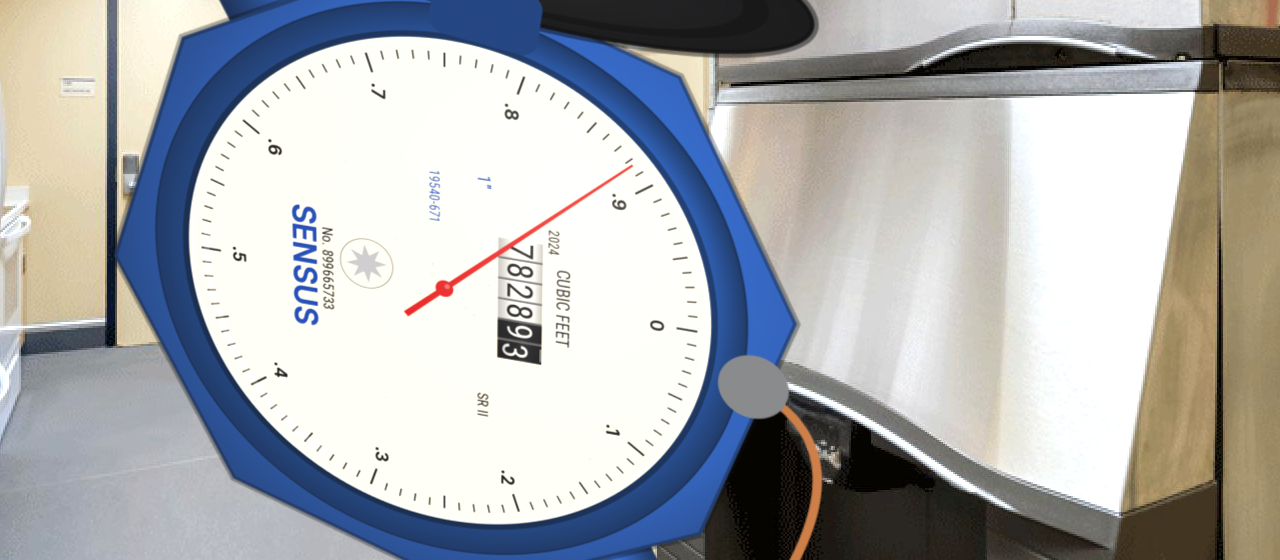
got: 782892.88 ft³
